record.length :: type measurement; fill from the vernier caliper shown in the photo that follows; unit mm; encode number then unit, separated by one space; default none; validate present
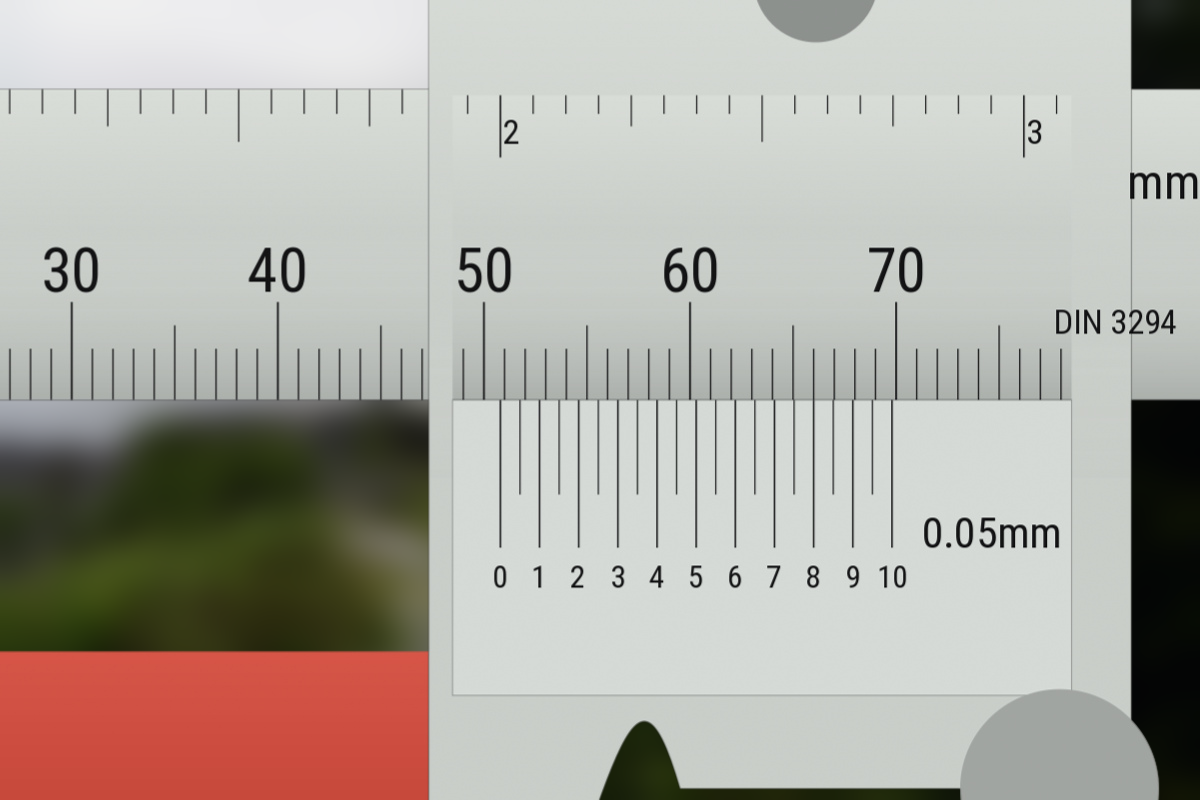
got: 50.8 mm
